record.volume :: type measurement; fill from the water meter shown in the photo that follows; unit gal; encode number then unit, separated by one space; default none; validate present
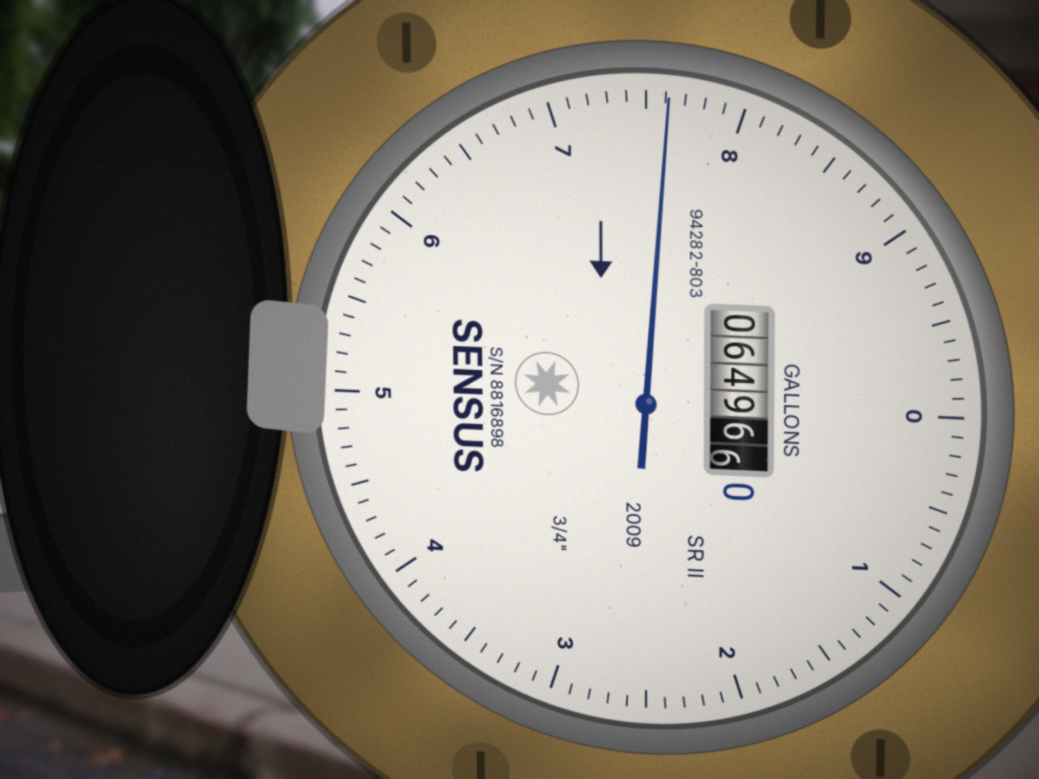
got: 649657.6 gal
